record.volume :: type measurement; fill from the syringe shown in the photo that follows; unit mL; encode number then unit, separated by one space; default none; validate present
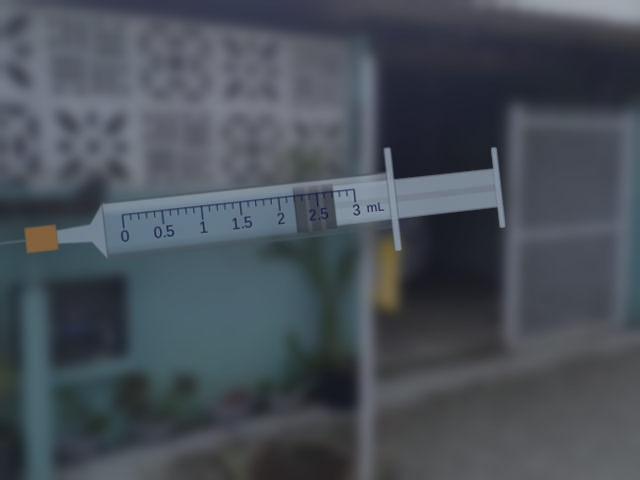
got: 2.2 mL
